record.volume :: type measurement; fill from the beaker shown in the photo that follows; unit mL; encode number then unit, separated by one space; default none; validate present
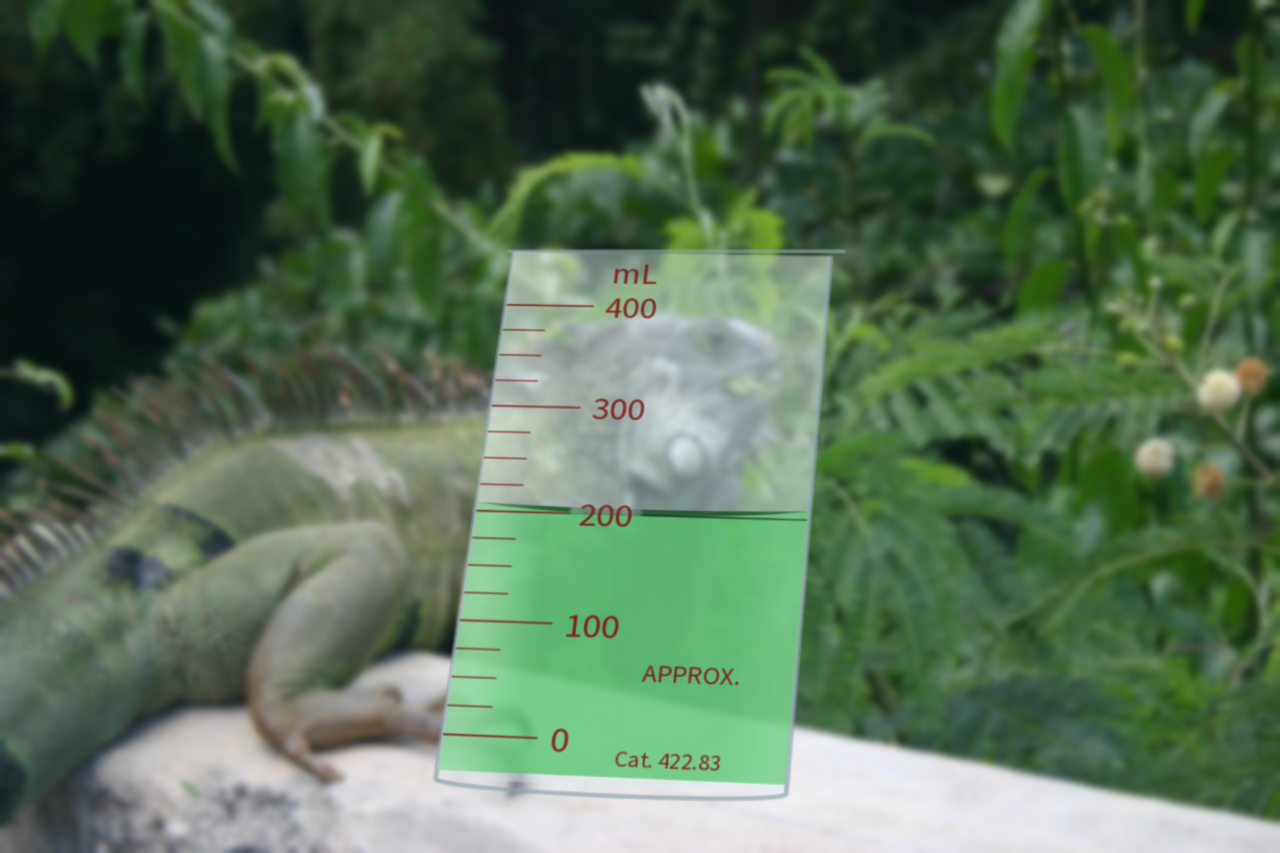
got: 200 mL
